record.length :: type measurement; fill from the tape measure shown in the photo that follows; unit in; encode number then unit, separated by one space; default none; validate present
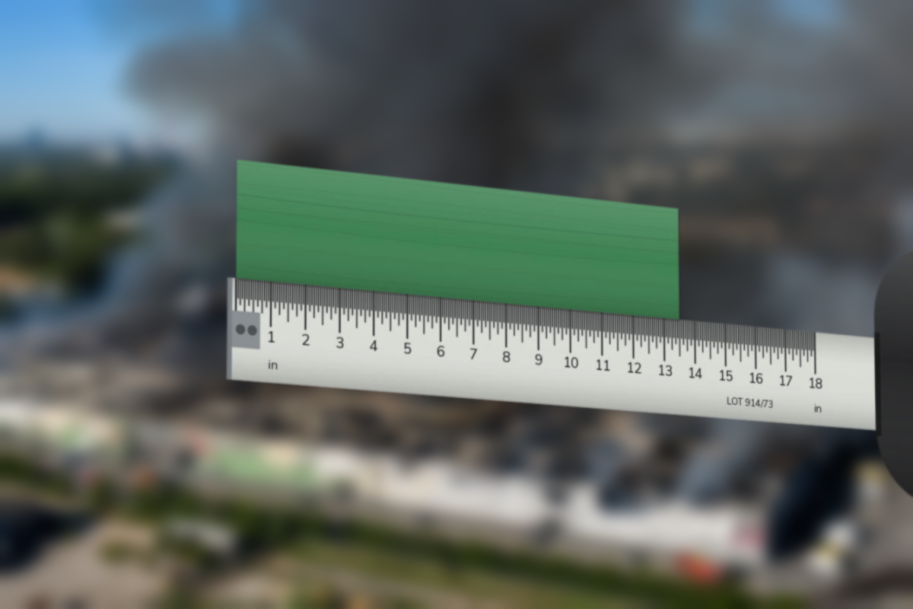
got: 13.5 in
